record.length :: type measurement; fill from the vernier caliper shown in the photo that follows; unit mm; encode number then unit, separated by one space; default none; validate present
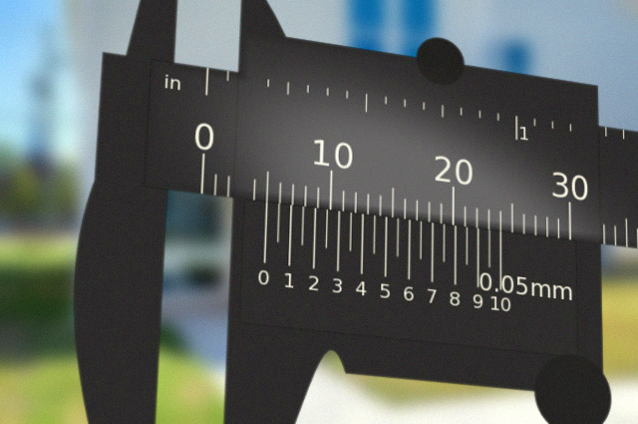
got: 5.0 mm
